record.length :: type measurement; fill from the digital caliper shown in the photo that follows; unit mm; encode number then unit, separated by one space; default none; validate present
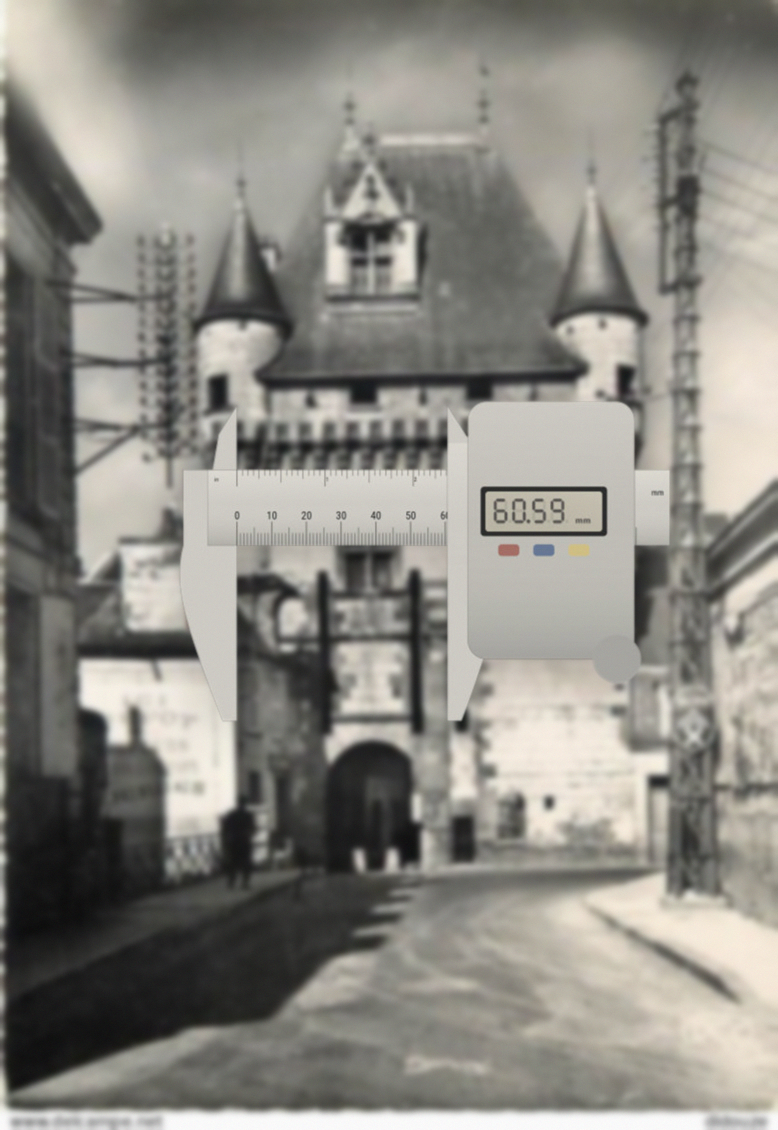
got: 60.59 mm
